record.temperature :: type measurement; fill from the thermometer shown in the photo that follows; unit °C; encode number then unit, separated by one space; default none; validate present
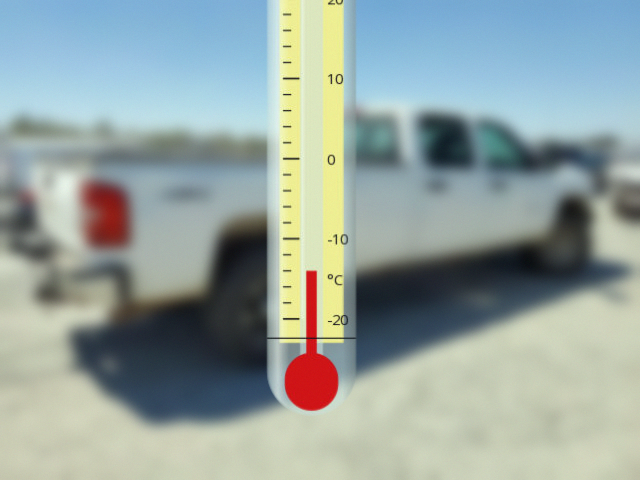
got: -14 °C
